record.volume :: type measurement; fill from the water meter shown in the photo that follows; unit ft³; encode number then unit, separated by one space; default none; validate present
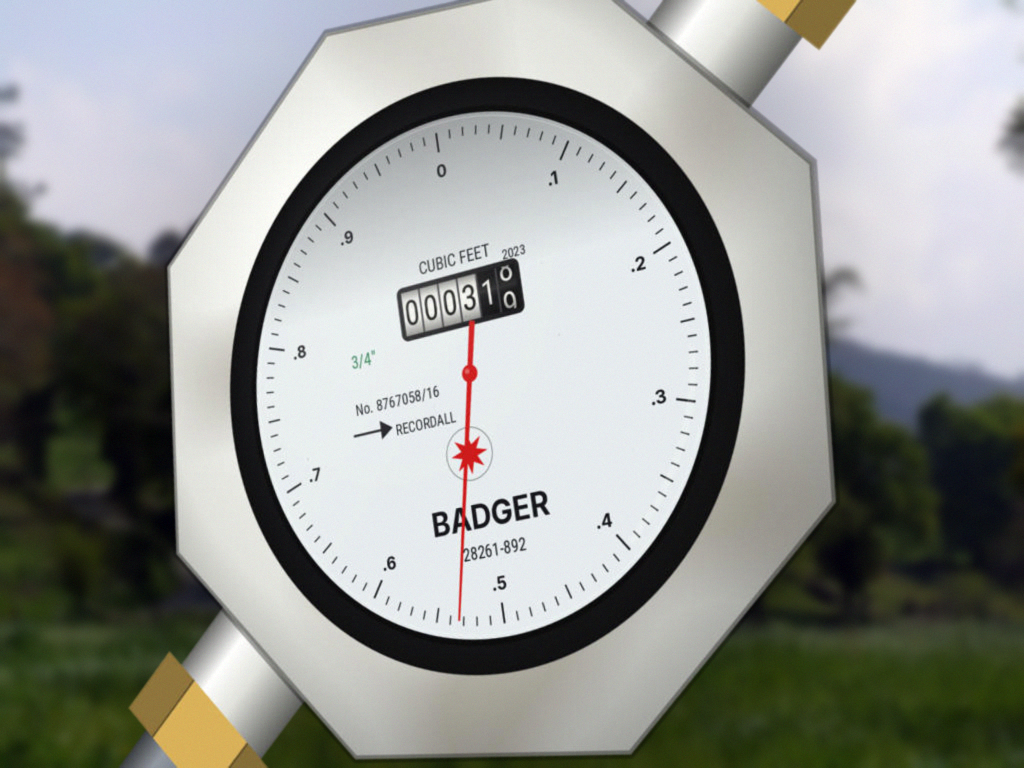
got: 318.53 ft³
